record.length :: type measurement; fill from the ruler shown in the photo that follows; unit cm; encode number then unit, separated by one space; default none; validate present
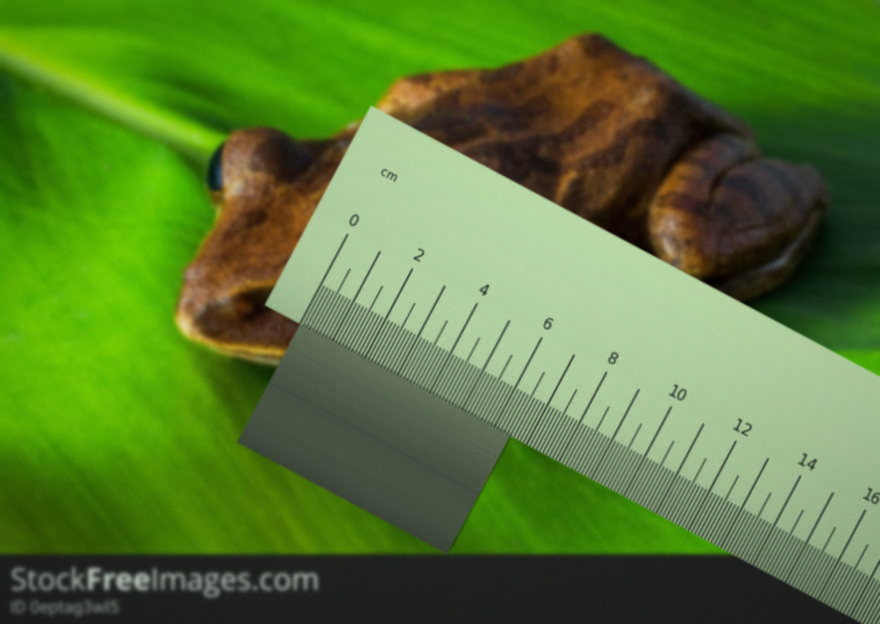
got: 6.5 cm
